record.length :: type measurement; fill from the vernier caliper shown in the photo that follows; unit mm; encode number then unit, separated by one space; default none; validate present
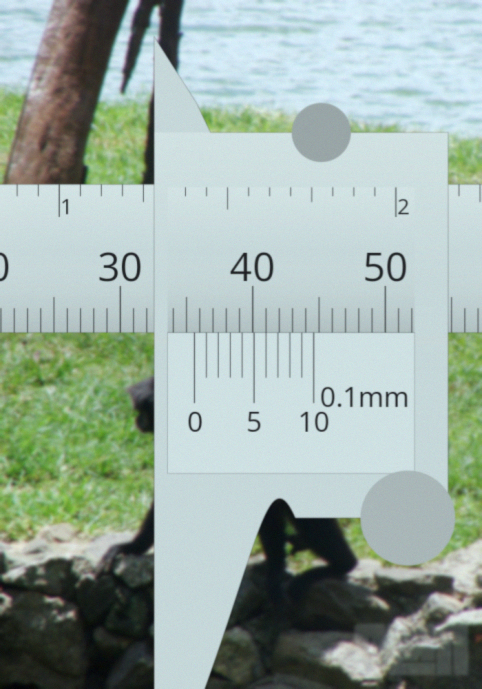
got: 35.6 mm
